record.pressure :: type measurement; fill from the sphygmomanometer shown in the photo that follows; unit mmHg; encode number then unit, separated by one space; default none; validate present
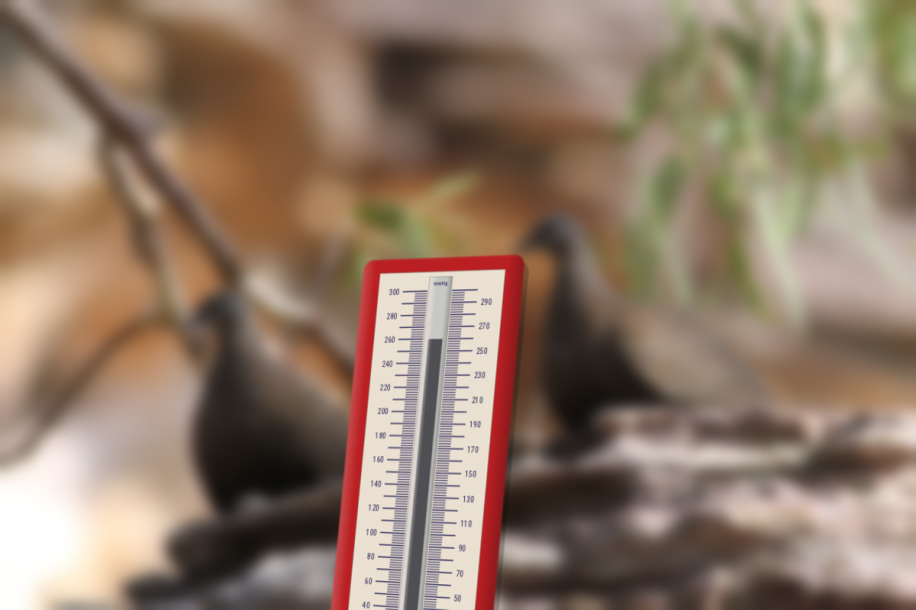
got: 260 mmHg
